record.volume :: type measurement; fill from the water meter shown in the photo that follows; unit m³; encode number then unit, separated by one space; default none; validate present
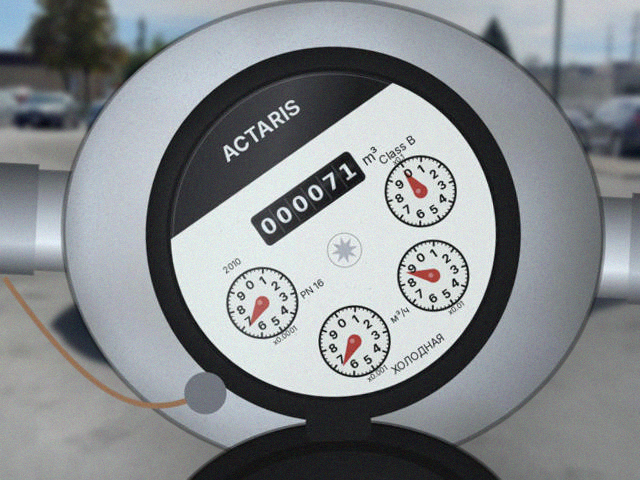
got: 70.9866 m³
